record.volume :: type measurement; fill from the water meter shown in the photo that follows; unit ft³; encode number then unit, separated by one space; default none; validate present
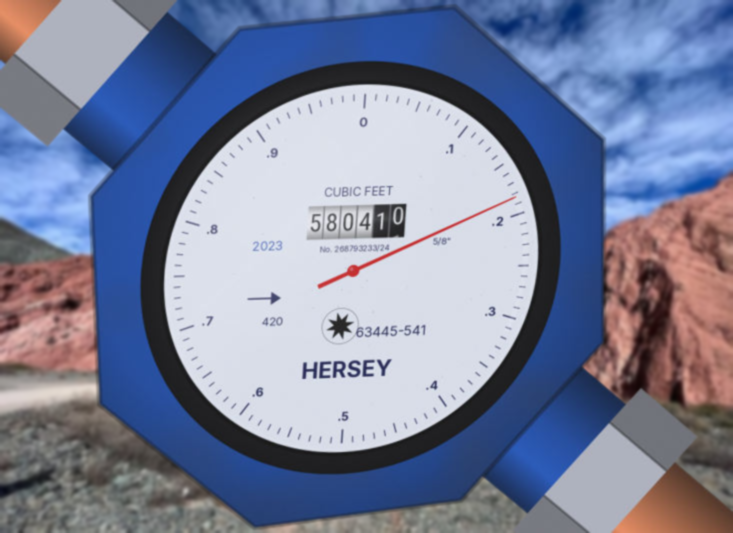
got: 580410.18 ft³
